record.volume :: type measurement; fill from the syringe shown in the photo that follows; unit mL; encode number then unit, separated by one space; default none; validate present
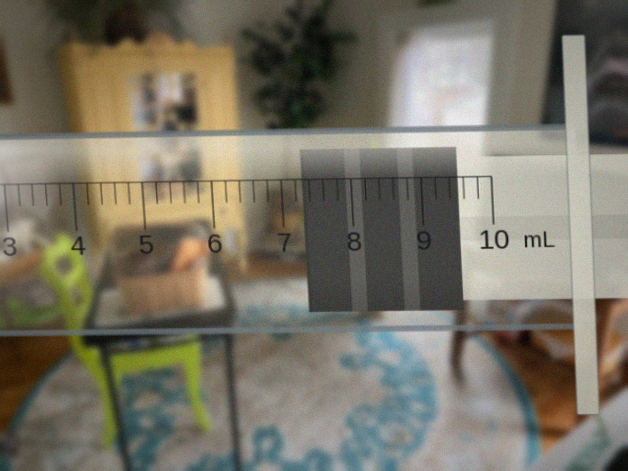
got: 7.3 mL
